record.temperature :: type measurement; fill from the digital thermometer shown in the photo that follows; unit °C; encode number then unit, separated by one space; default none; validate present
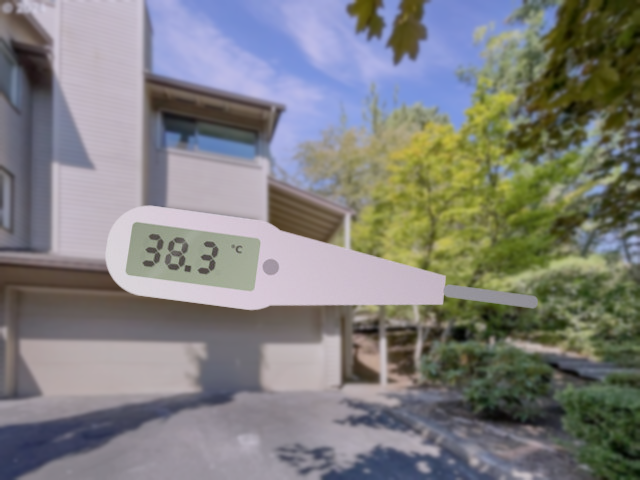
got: 38.3 °C
